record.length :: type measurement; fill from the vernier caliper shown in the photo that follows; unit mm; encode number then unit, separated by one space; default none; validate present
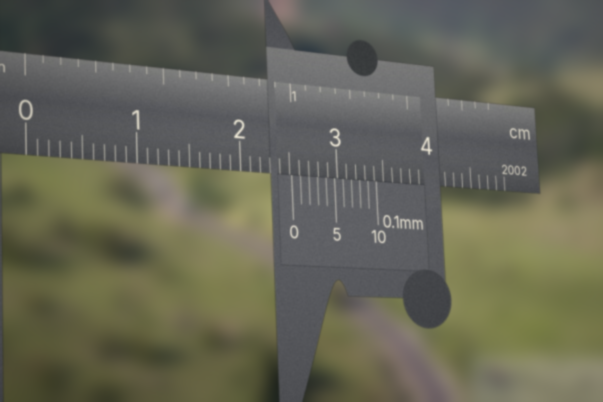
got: 25.2 mm
